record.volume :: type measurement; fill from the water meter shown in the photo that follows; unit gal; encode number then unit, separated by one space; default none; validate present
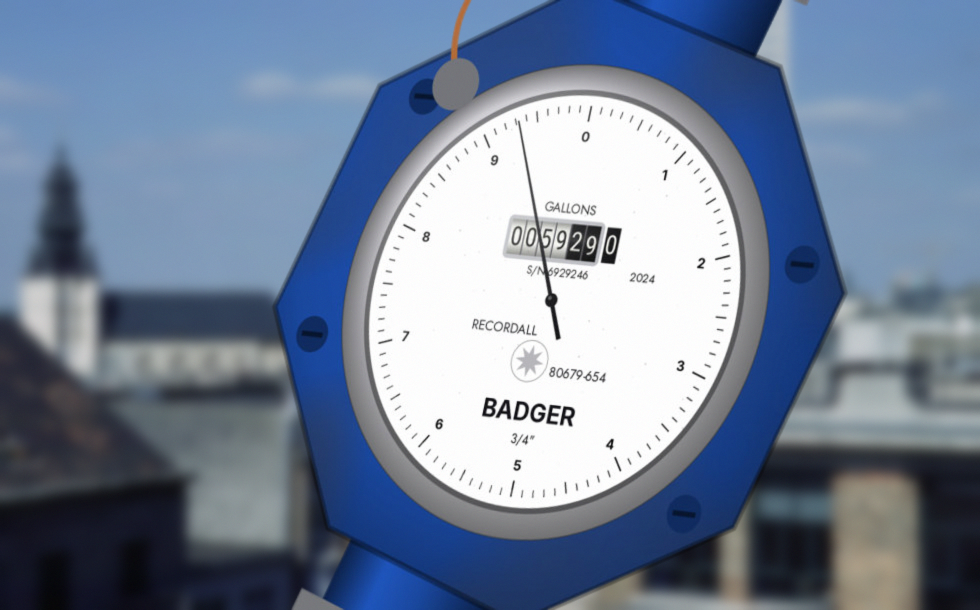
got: 59289.3 gal
